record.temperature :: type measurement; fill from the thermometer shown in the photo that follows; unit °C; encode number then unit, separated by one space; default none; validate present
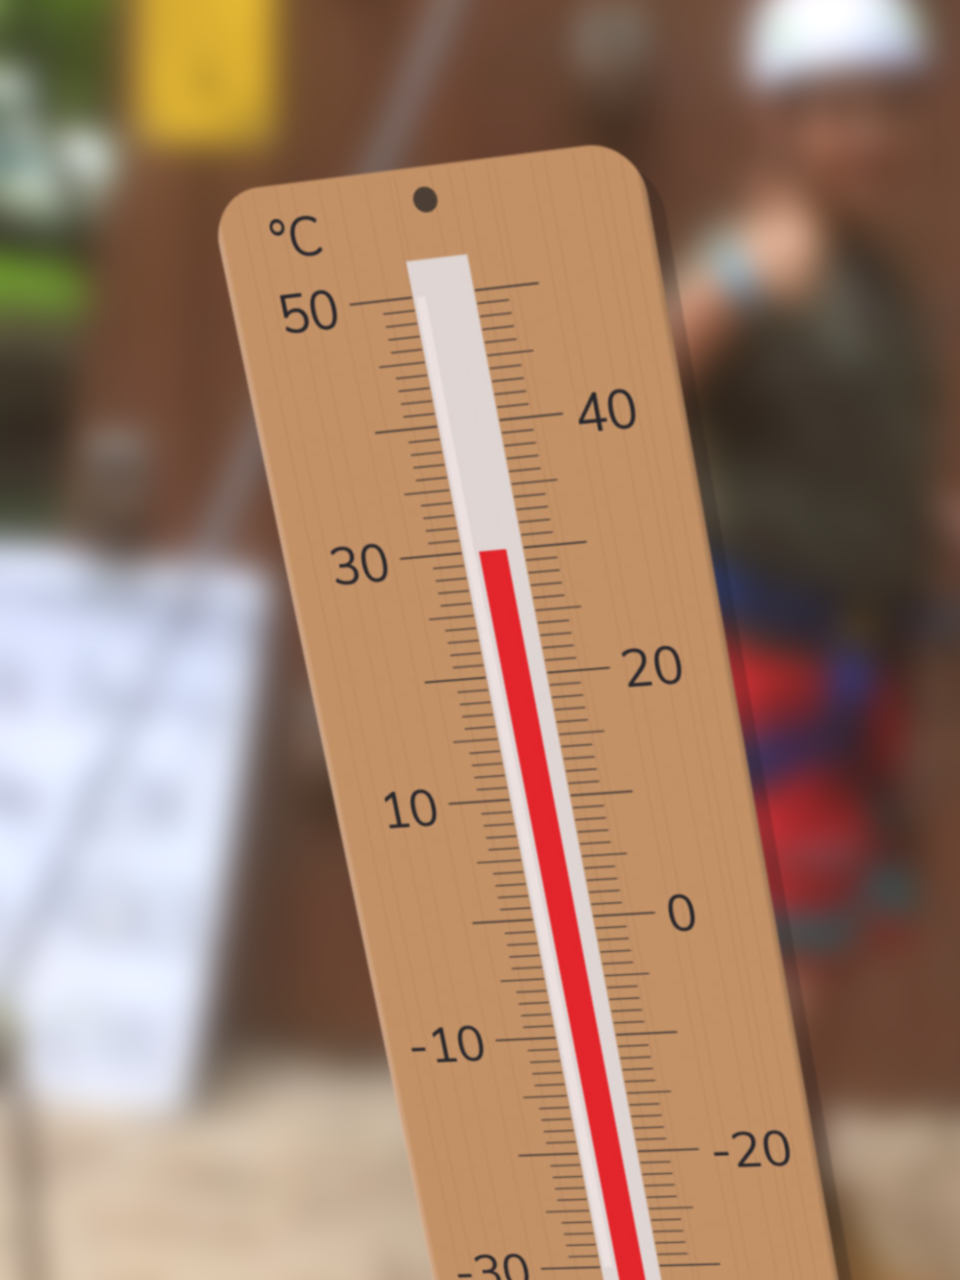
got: 30 °C
